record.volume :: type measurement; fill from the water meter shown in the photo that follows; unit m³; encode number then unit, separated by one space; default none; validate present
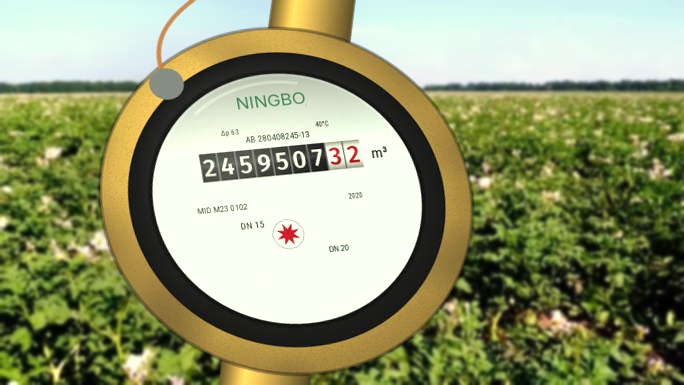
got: 2459507.32 m³
